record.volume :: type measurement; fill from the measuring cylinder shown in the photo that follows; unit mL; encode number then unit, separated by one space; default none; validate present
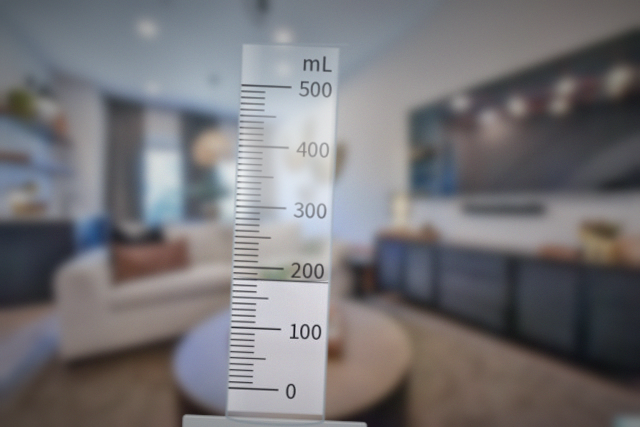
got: 180 mL
